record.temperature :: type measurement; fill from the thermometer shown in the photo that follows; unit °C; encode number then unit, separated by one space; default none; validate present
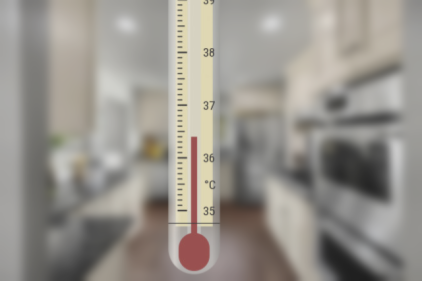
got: 36.4 °C
